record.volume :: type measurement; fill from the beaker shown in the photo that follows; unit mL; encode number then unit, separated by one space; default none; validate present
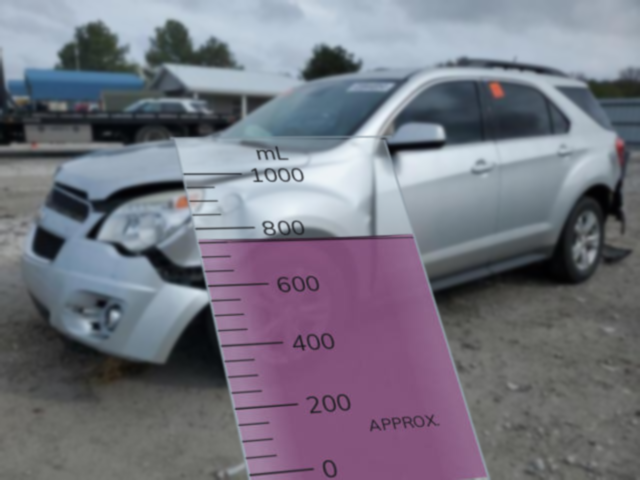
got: 750 mL
